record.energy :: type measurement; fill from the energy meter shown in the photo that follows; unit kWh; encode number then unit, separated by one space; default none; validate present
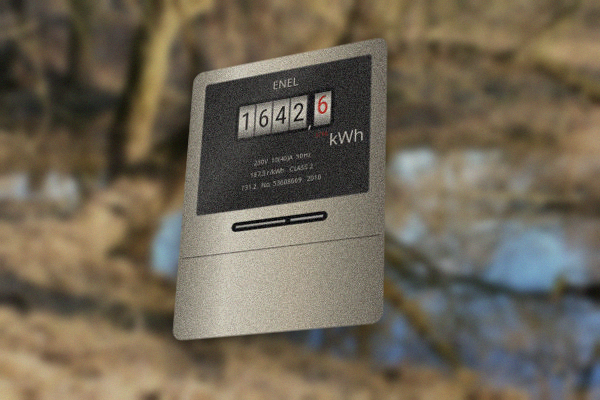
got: 1642.6 kWh
